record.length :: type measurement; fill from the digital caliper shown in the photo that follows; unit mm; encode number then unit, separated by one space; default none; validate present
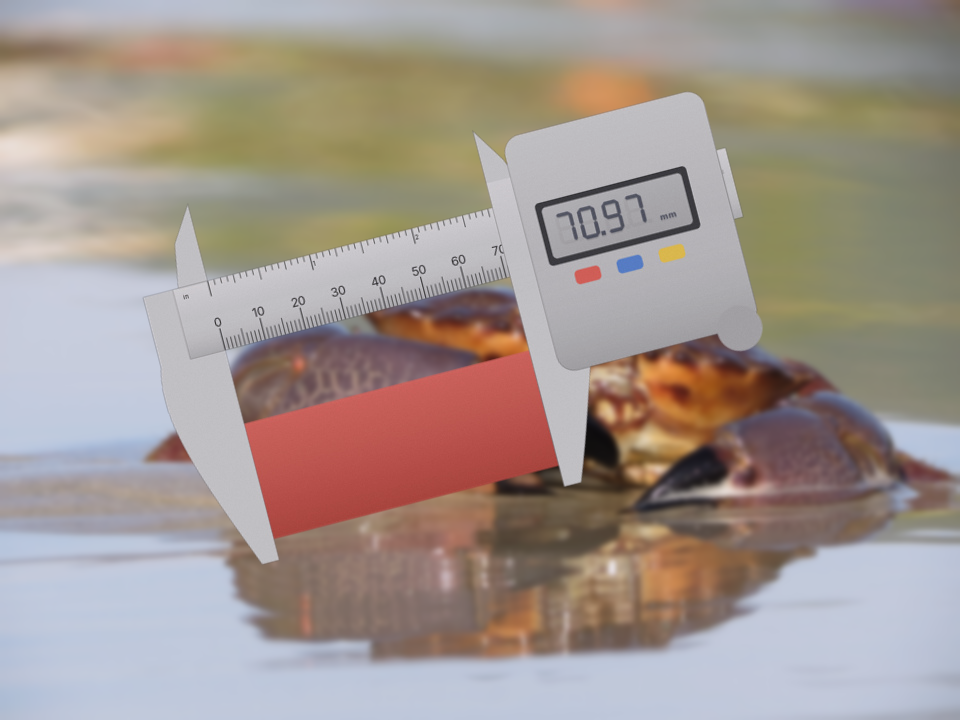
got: 70.97 mm
